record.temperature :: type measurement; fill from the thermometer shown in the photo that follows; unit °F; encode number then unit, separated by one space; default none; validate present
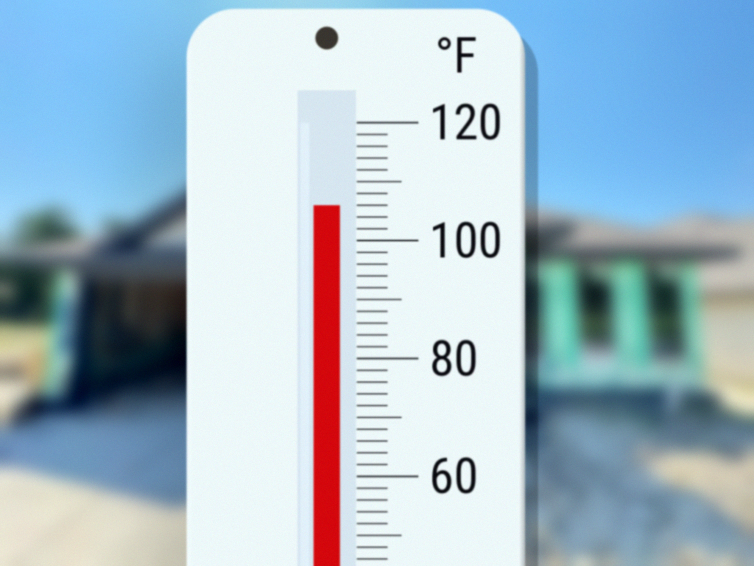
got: 106 °F
